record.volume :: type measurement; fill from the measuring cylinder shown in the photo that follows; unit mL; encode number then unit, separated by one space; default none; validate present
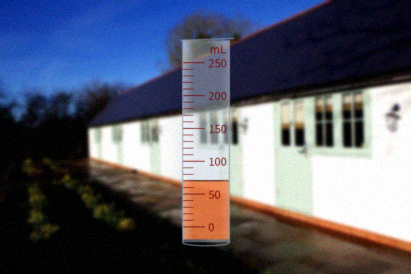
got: 70 mL
